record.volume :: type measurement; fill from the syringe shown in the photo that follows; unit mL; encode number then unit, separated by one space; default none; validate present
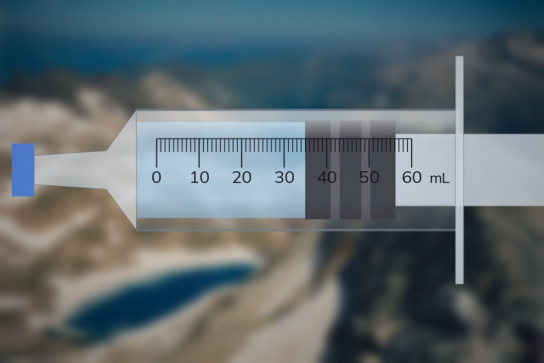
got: 35 mL
